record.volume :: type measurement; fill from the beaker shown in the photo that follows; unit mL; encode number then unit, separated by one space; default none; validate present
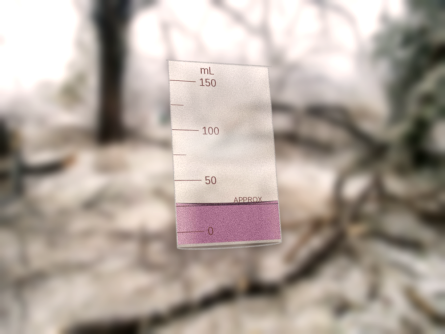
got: 25 mL
